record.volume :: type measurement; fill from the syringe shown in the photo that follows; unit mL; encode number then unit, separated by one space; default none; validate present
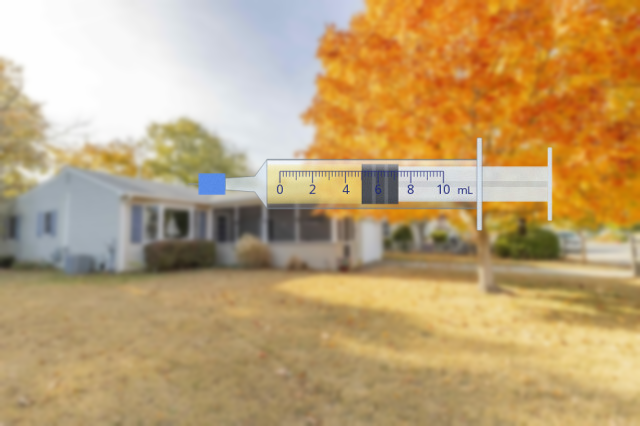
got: 5 mL
